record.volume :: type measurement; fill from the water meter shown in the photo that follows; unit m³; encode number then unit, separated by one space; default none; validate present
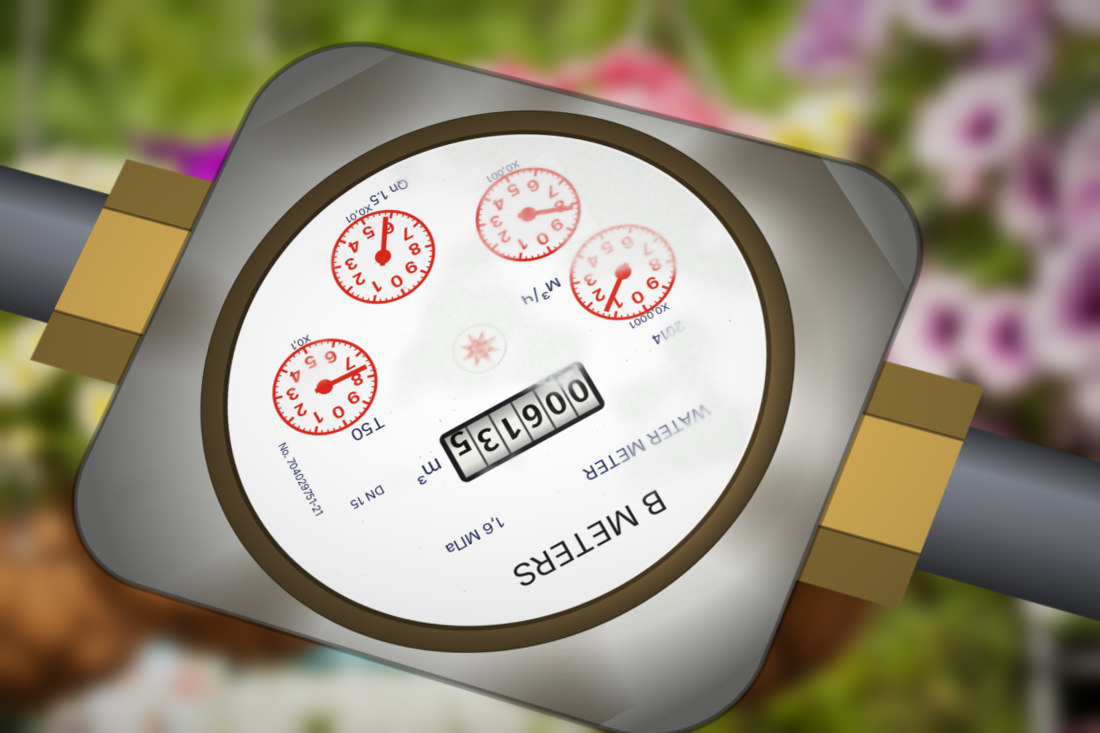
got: 6134.7581 m³
